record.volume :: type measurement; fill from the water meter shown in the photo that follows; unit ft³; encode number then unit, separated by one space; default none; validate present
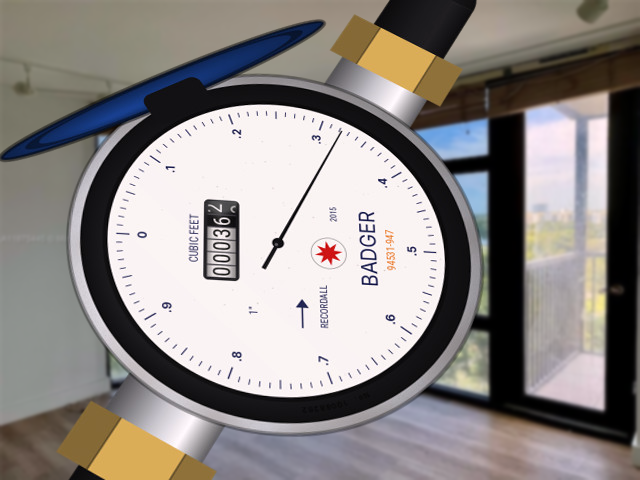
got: 362.32 ft³
